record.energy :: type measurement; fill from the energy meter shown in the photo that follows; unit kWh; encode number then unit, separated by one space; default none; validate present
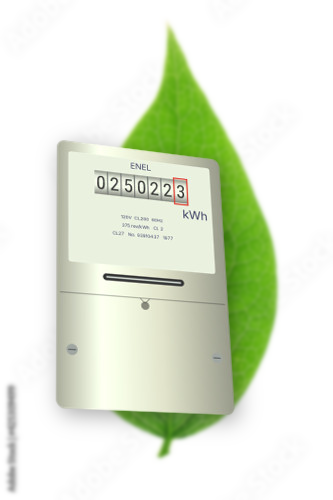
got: 25022.3 kWh
